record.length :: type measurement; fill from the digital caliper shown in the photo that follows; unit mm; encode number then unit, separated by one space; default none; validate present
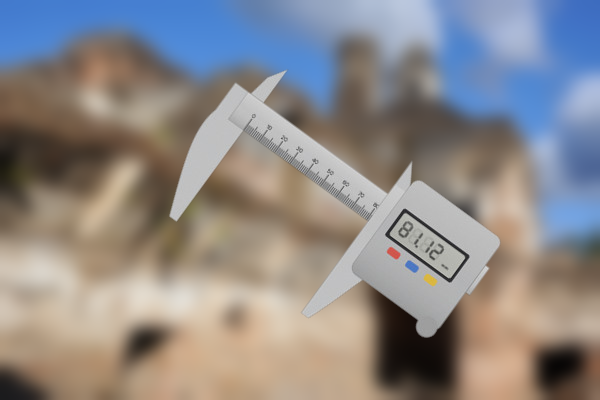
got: 81.12 mm
